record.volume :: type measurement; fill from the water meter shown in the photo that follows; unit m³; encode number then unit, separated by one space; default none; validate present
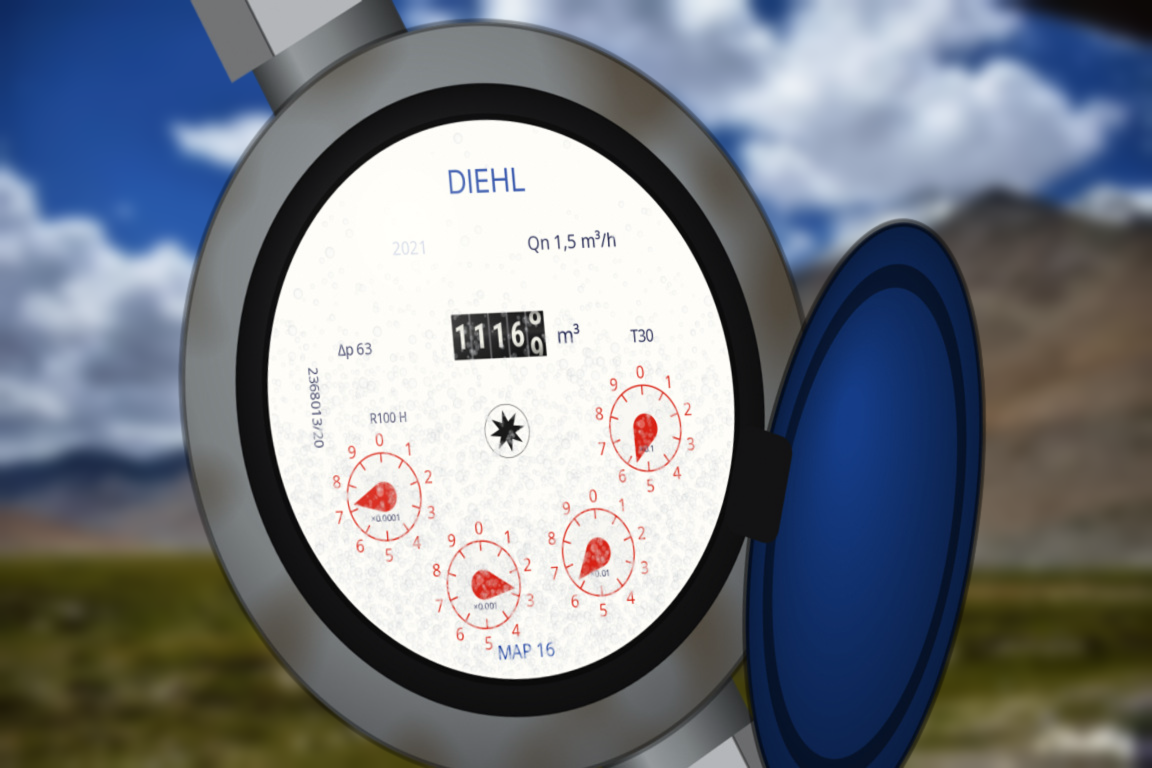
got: 11168.5627 m³
